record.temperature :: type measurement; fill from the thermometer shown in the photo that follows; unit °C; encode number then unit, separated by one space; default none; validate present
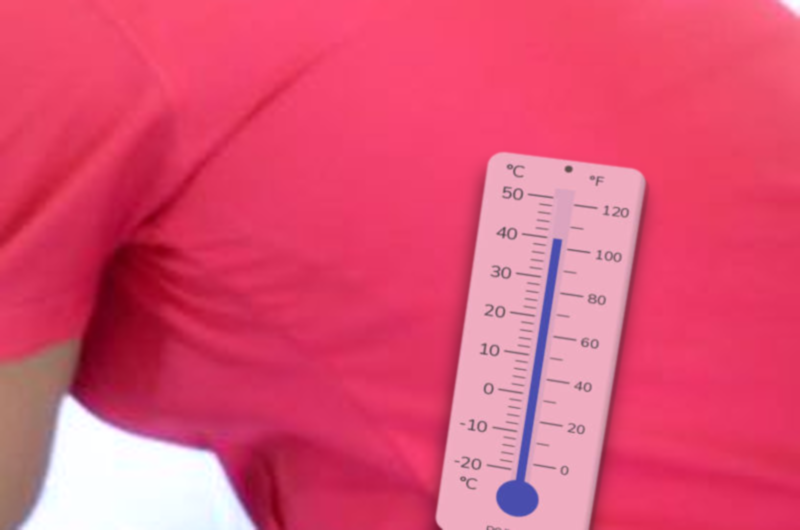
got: 40 °C
